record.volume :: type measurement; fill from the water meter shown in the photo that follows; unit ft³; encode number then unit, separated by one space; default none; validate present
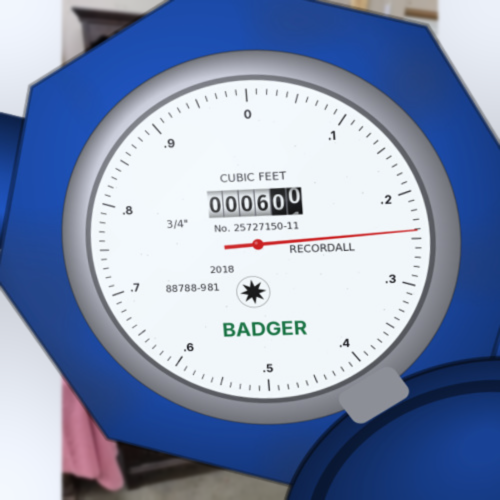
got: 600.24 ft³
